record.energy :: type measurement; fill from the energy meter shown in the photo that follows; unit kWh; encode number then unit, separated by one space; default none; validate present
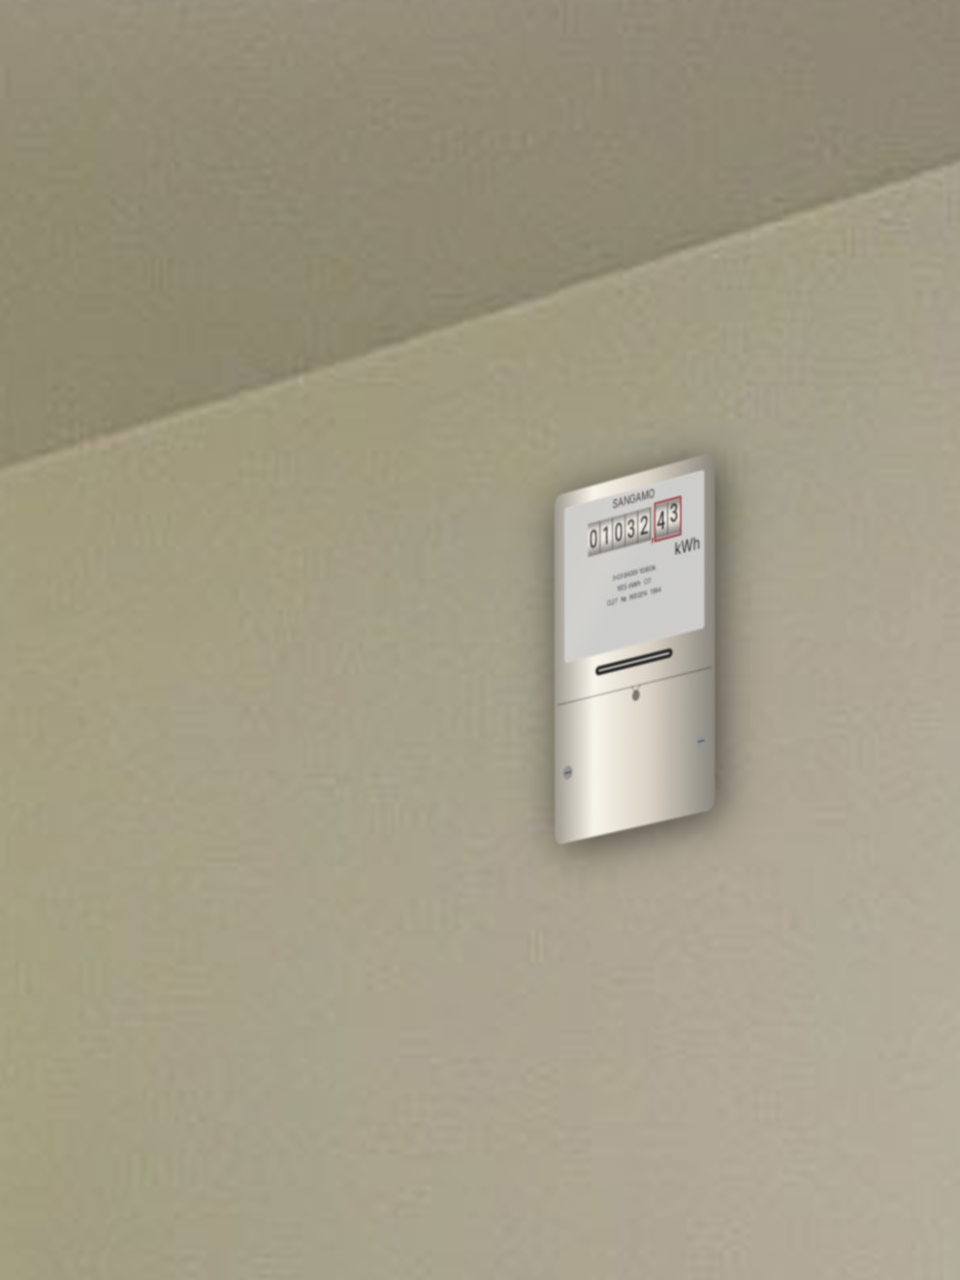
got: 1032.43 kWh
